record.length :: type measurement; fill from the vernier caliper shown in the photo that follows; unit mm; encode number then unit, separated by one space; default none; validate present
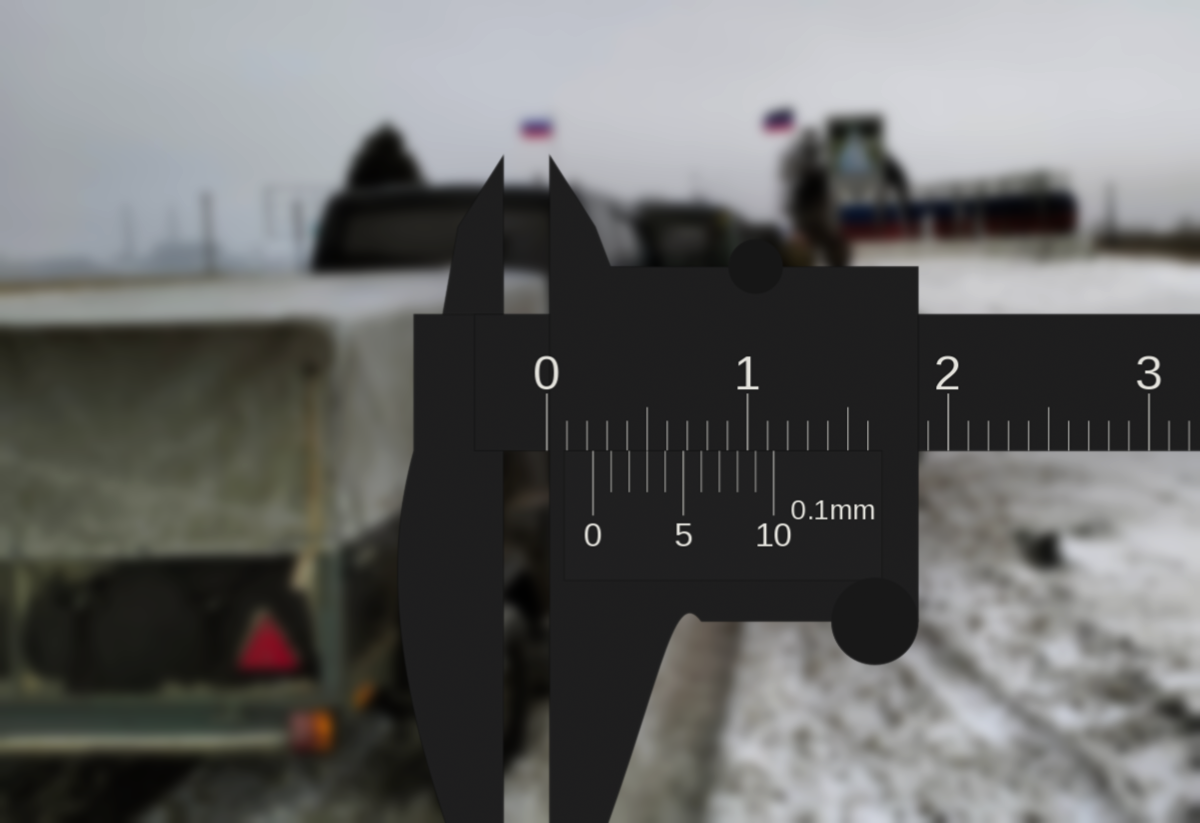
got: 2.3 mm
